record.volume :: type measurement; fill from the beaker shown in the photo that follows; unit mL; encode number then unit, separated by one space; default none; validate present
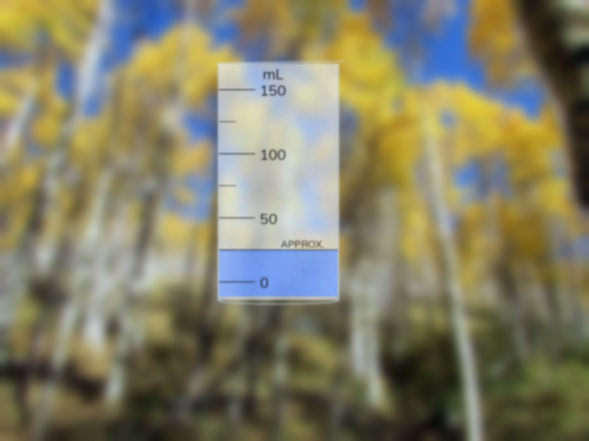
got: 25 mL
